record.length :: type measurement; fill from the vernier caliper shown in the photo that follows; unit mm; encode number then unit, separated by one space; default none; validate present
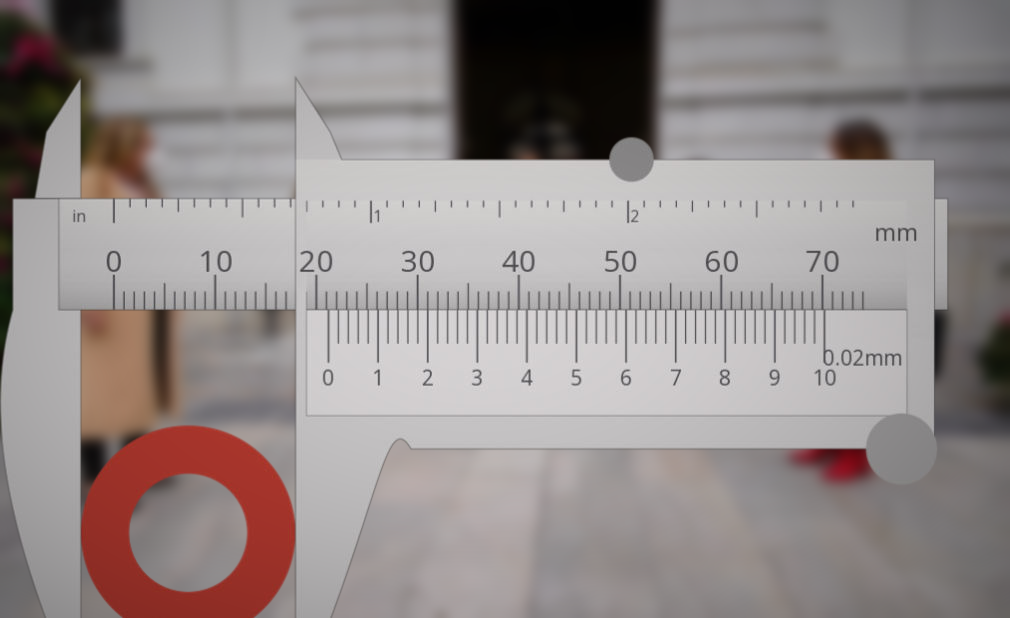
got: 21.2 mm
